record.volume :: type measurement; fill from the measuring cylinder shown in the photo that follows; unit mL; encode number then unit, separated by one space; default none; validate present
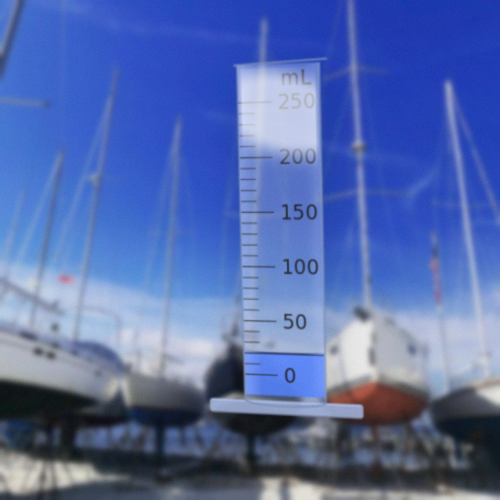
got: 20 mL
